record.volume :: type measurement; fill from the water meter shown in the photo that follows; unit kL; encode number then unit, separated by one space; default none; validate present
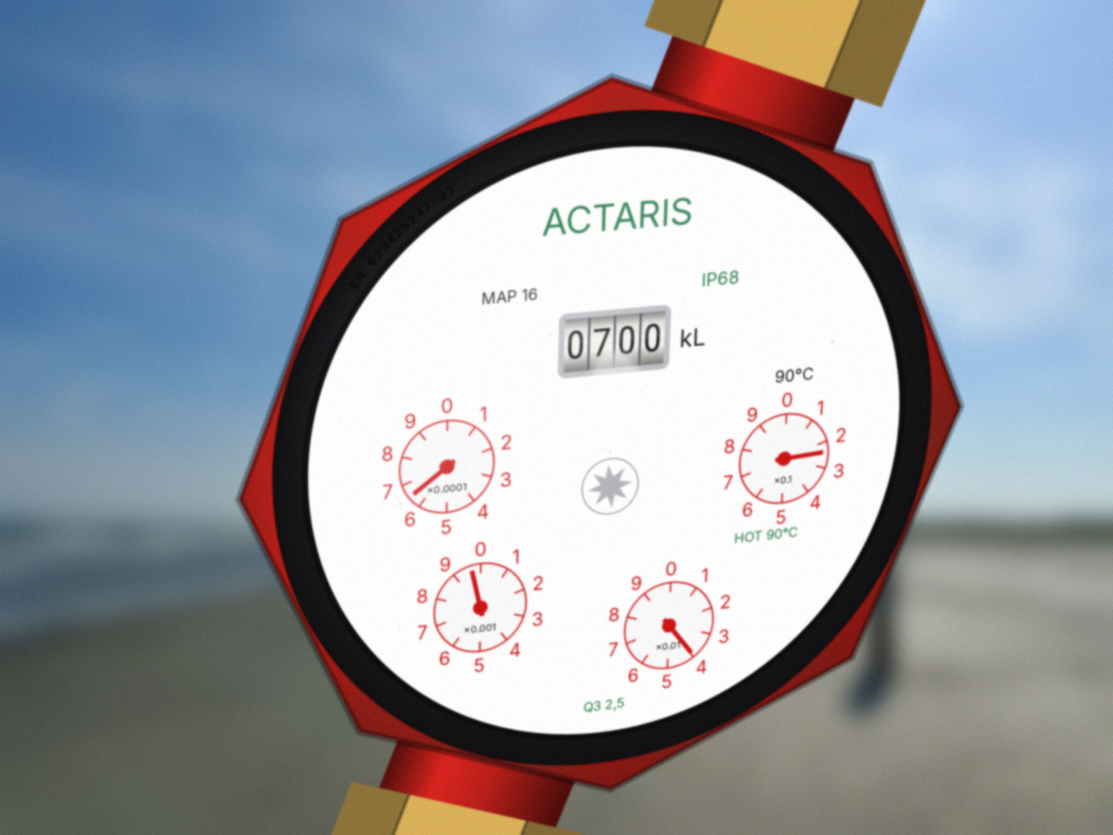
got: 700.2396 kL
